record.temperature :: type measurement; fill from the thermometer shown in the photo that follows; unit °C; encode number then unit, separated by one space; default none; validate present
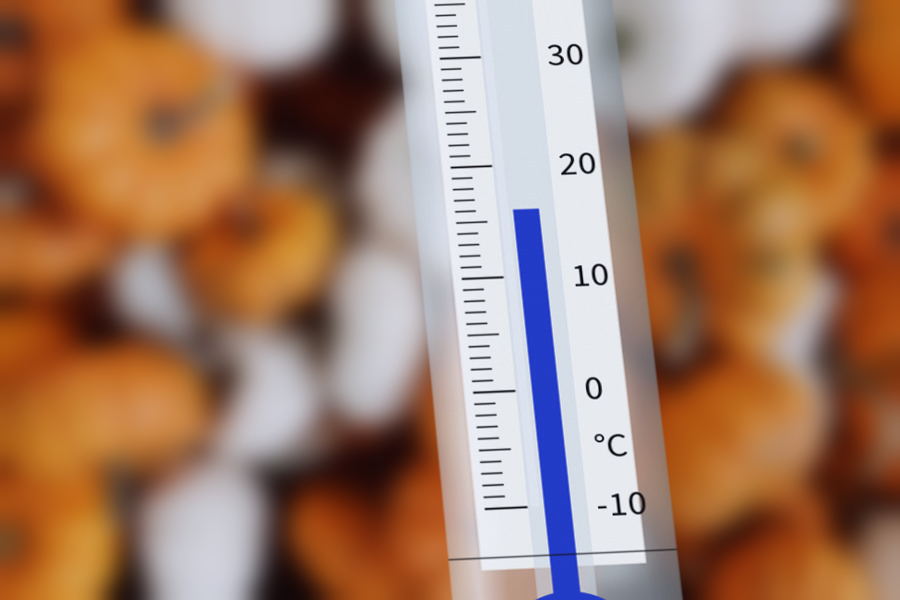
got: 16 °C
